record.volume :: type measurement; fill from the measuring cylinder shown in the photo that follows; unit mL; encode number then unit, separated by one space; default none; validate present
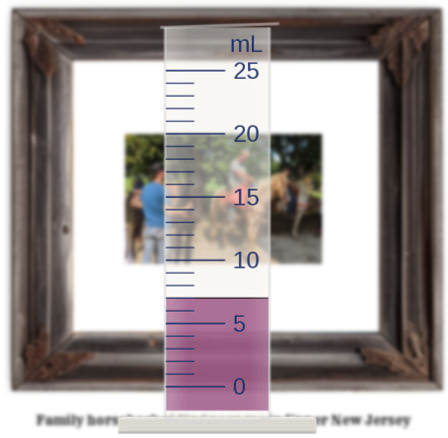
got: 7 mL
